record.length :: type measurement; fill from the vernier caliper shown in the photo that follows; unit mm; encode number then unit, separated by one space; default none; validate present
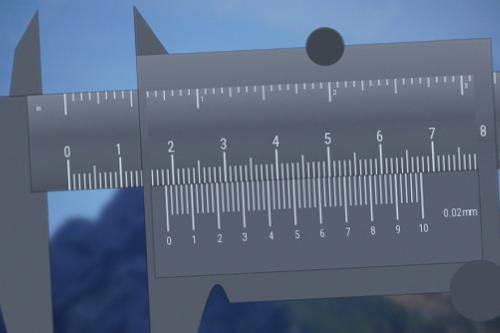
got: 18.5 mm
